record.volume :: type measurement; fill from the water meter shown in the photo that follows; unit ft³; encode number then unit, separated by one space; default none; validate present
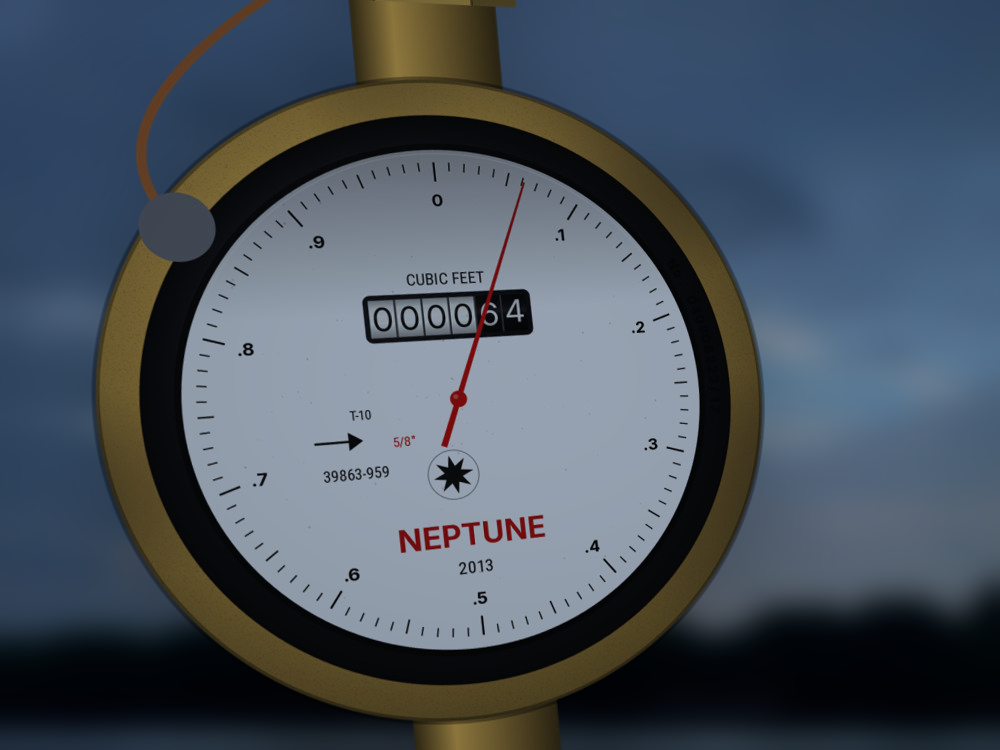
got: 64.06 ft³
